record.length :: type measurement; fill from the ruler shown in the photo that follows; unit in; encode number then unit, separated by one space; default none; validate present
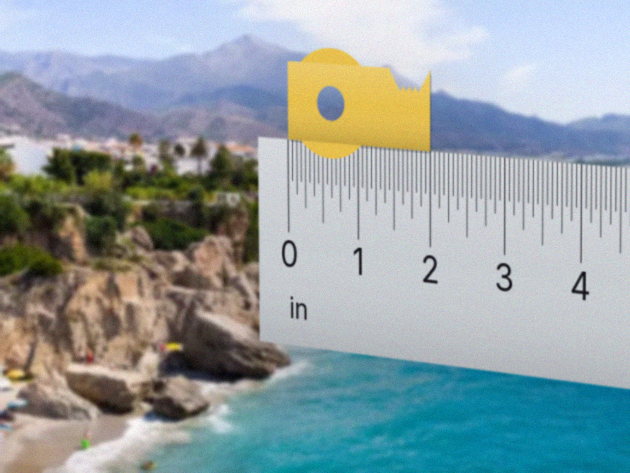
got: 2 in
